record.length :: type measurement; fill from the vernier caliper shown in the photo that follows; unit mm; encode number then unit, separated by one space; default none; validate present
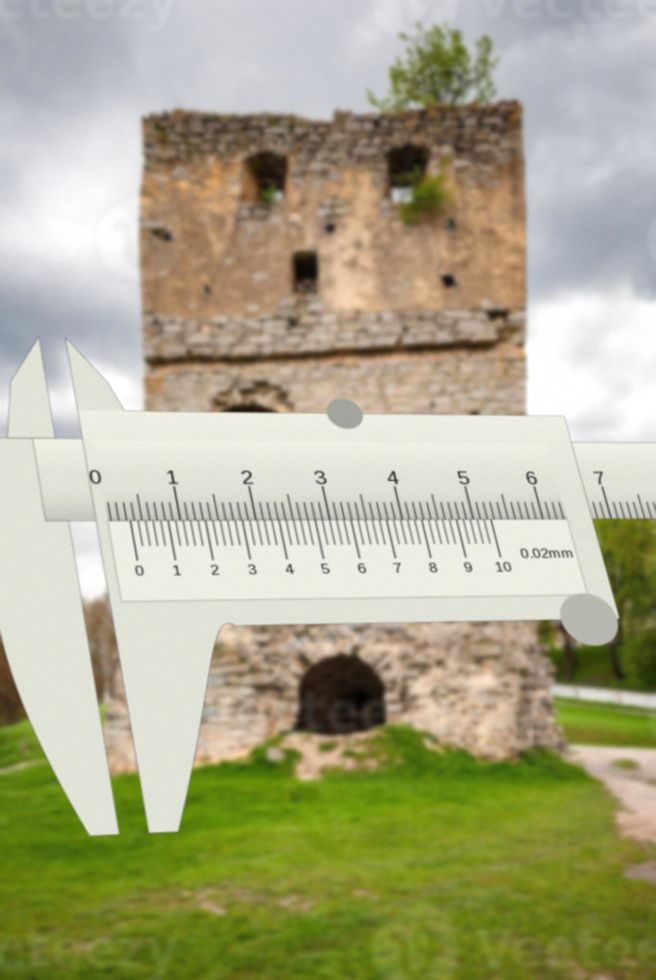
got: 3.5 mm
